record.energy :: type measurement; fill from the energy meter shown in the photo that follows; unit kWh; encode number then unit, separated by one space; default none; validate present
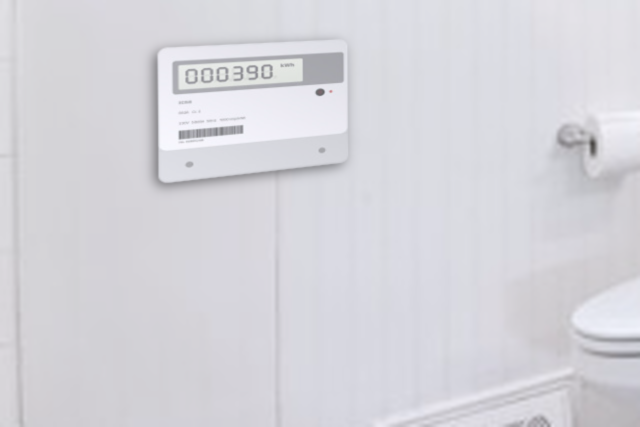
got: 390 kWh
